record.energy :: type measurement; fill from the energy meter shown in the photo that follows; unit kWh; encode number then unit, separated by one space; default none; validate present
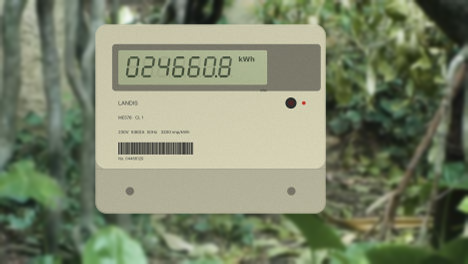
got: 24660.8 kWh
